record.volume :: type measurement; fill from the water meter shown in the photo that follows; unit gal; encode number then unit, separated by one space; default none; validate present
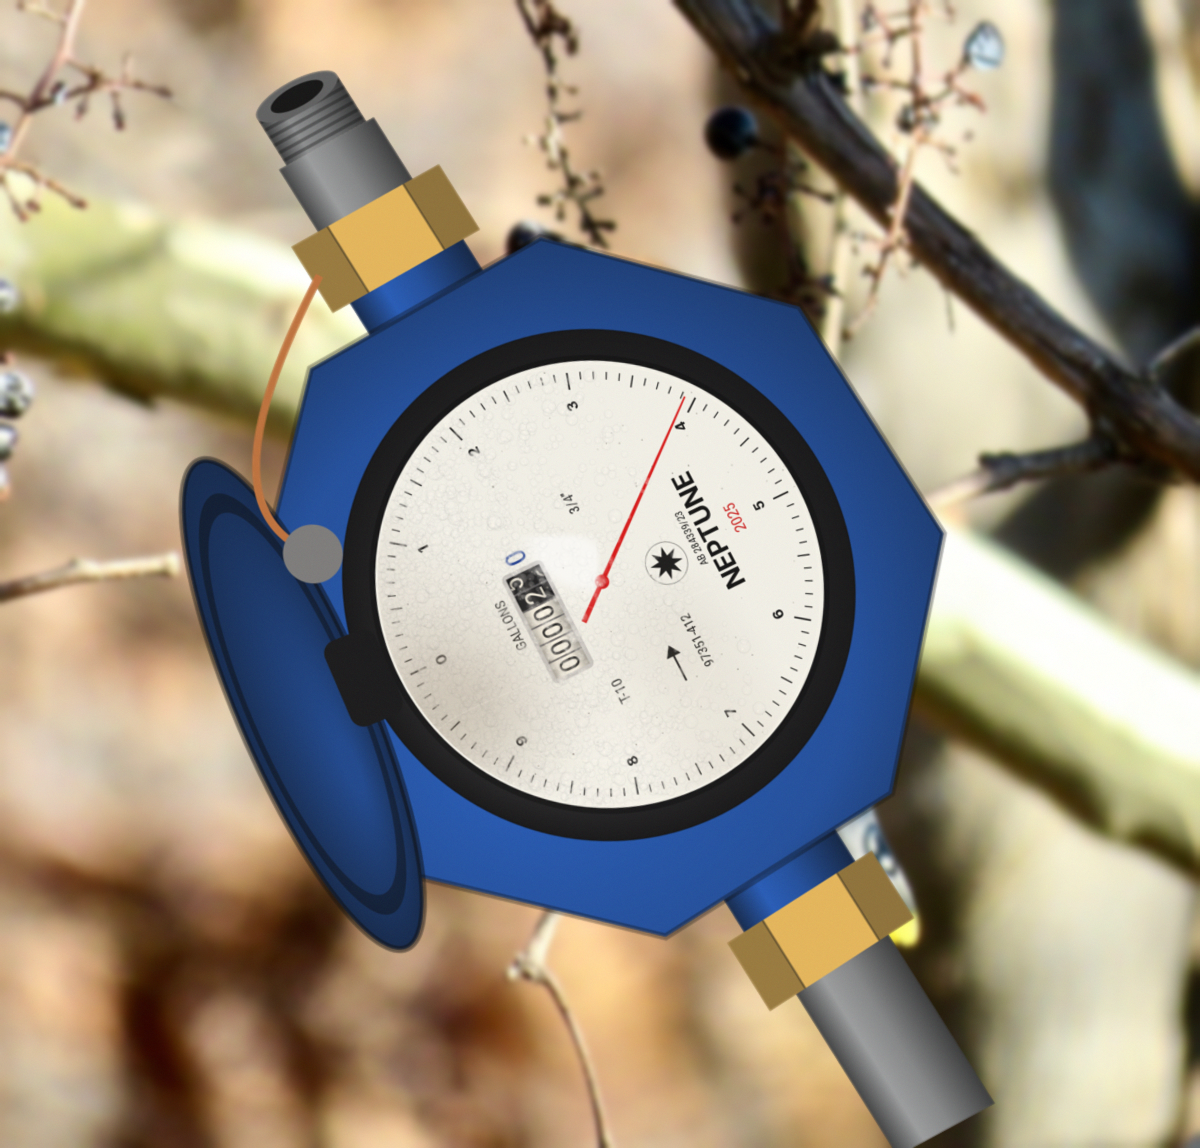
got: 253.9 gal
